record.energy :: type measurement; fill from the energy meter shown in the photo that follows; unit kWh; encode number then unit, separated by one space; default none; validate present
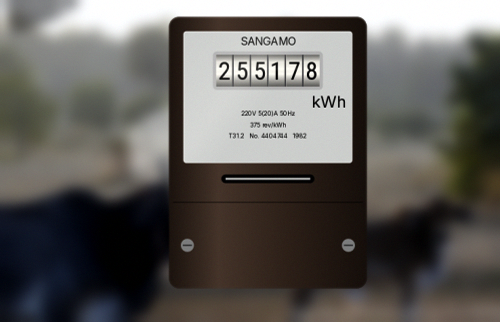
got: 255178 kWh
